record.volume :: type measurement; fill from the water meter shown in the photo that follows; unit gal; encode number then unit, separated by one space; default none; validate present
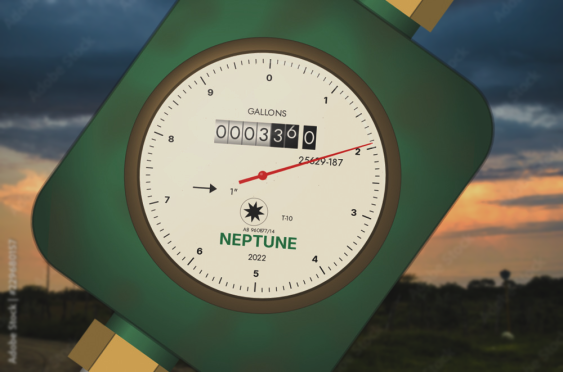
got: 3361.9 gal
